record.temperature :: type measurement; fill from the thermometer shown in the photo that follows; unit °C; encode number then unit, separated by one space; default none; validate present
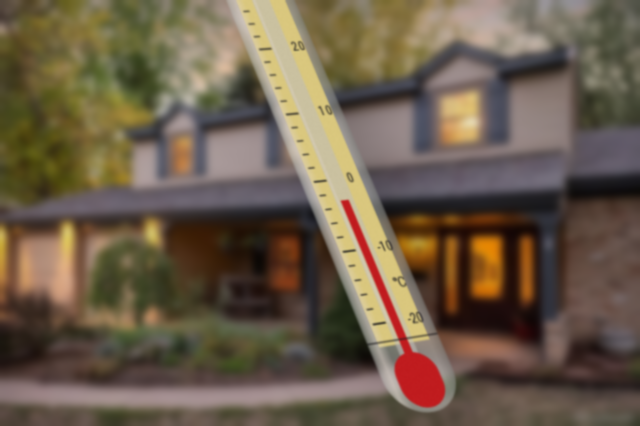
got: -3 °C
